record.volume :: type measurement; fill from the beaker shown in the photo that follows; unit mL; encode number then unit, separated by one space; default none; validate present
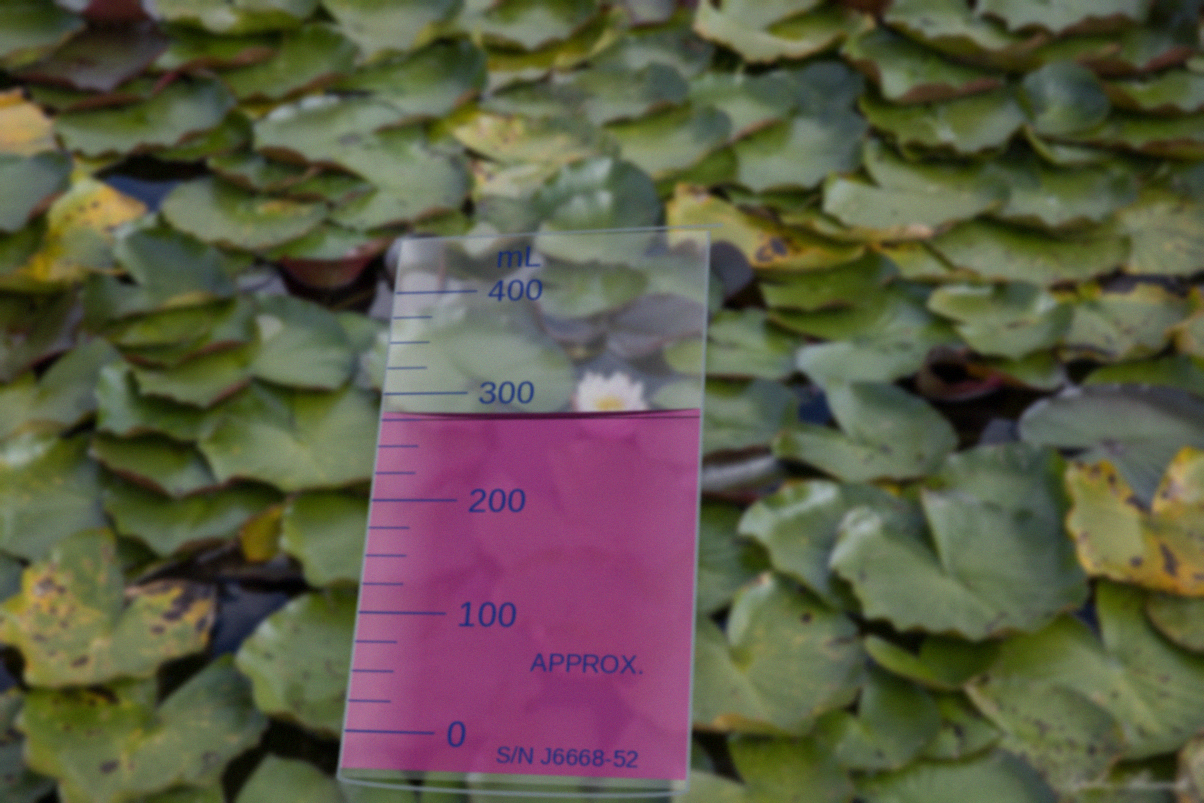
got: 275 mL
